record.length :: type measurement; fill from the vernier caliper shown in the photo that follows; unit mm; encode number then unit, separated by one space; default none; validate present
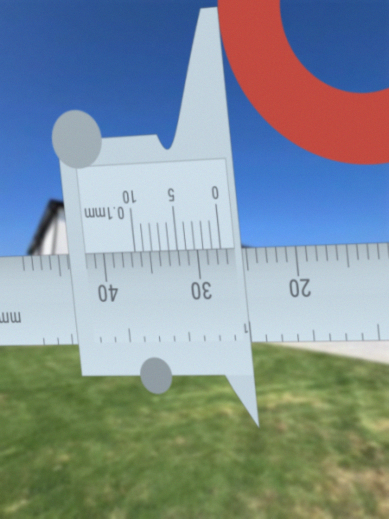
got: 27.6 mm
